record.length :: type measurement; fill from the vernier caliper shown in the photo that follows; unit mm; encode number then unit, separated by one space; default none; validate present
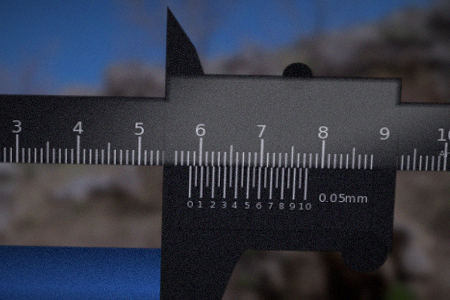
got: 58.4 mm
